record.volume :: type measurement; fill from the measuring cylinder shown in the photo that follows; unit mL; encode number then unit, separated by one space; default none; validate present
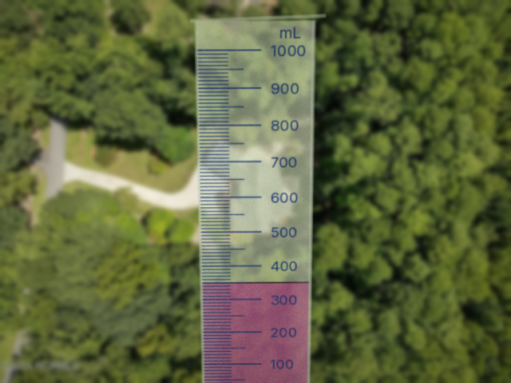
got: 350 mL
